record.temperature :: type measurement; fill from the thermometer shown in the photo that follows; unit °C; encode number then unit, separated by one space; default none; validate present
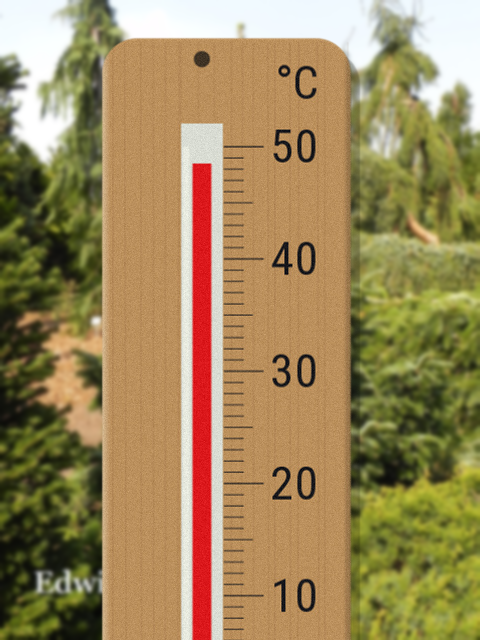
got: 48.5 °C
